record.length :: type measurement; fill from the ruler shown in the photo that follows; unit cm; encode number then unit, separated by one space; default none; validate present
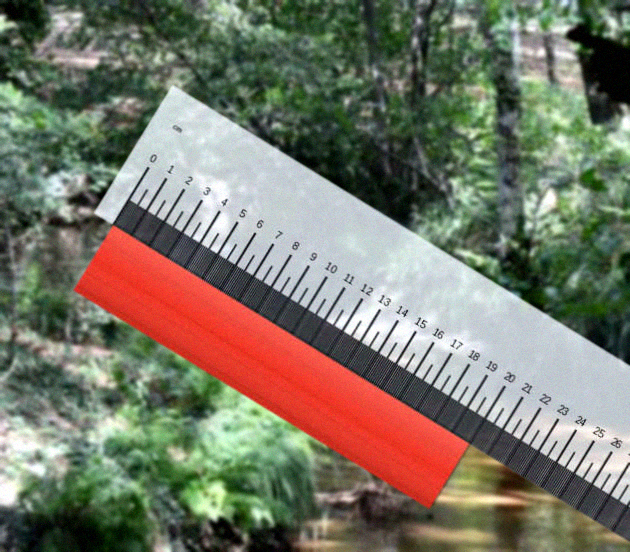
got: 20 cm
